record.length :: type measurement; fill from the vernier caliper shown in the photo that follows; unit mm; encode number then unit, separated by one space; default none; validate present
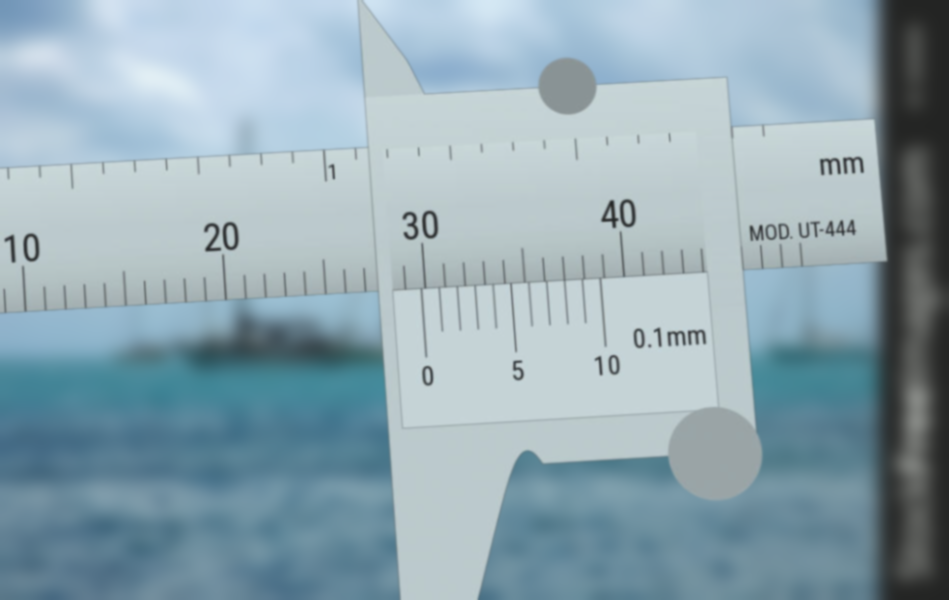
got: 29.8 mm
